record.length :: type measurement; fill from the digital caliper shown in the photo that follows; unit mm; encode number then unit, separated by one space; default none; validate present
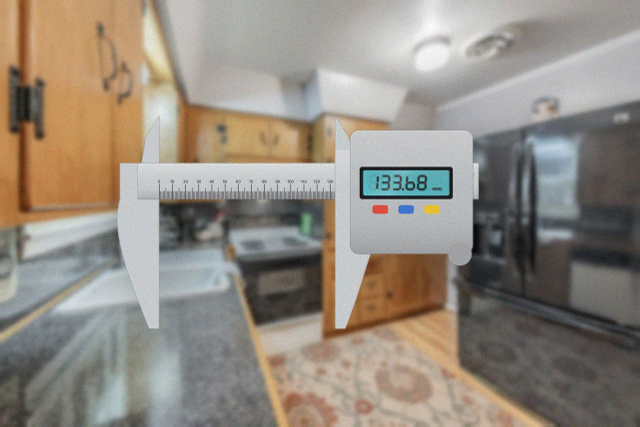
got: 133.68 mm
